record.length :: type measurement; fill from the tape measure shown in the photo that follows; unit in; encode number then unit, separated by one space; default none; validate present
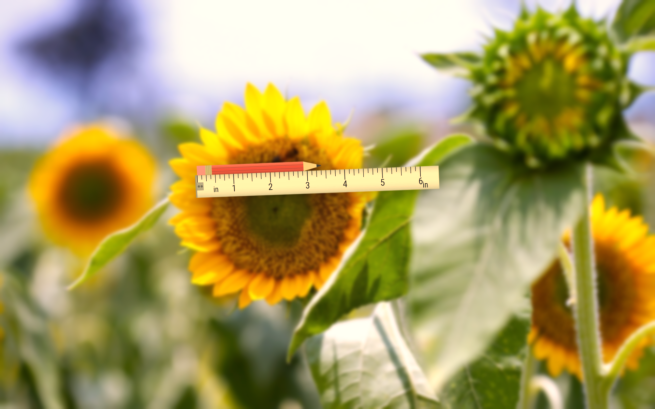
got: 3.375 in
